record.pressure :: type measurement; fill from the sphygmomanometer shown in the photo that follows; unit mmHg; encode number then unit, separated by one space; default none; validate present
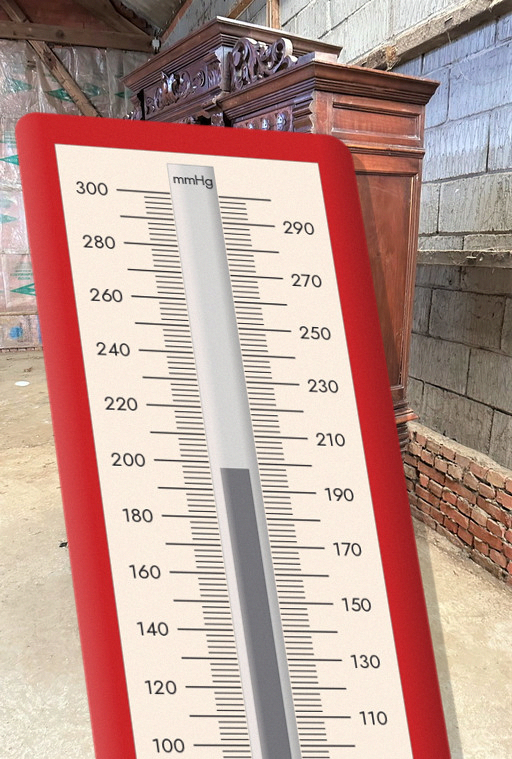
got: 198 mmHg
